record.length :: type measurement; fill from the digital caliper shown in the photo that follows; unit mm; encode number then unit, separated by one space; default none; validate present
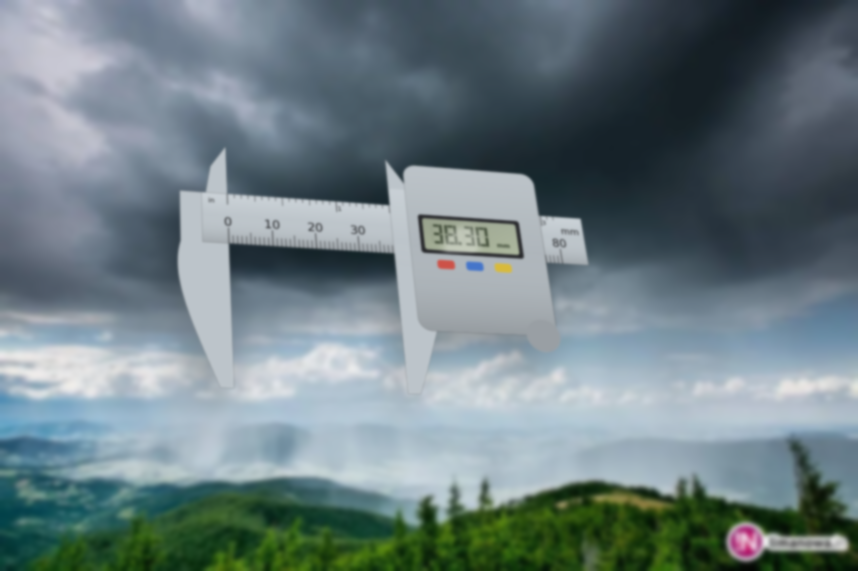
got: 38.30 mm
